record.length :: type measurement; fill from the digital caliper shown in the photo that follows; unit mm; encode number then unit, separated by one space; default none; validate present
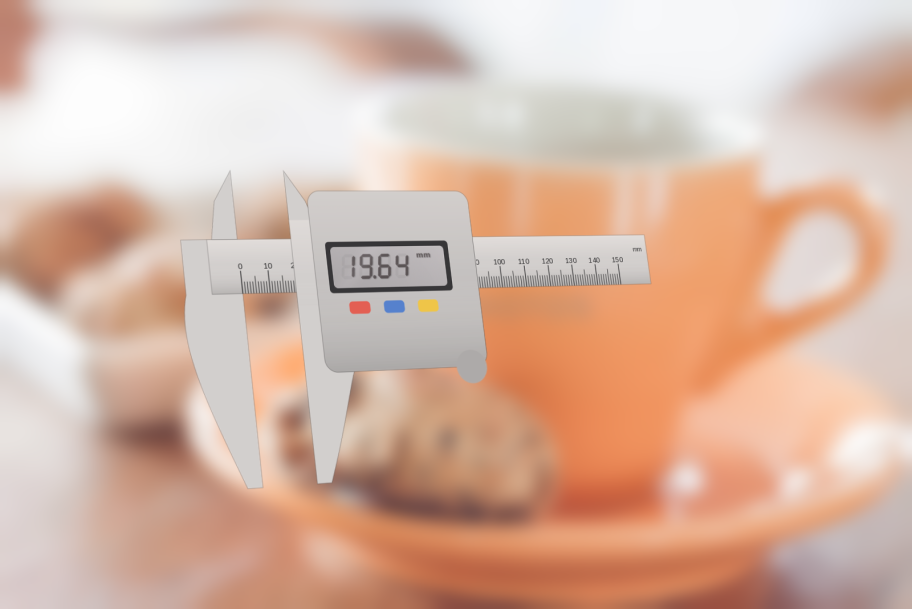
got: 19.64 mm
